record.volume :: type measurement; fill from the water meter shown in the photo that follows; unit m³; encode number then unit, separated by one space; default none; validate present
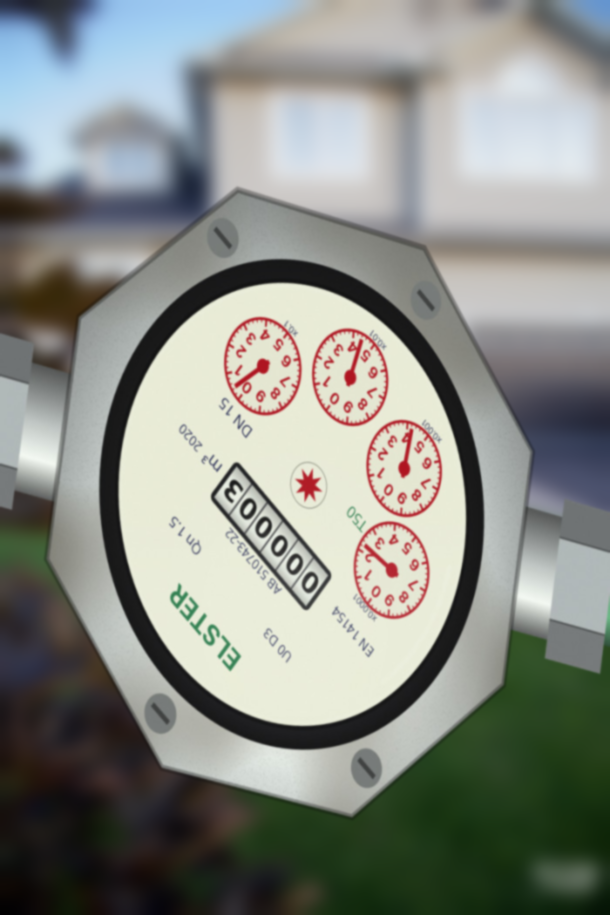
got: 3.0442 m³
